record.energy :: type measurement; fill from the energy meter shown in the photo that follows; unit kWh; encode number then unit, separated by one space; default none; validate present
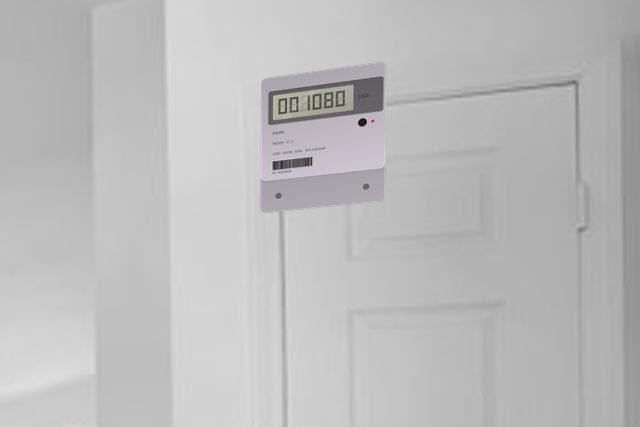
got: 1080 kWh
